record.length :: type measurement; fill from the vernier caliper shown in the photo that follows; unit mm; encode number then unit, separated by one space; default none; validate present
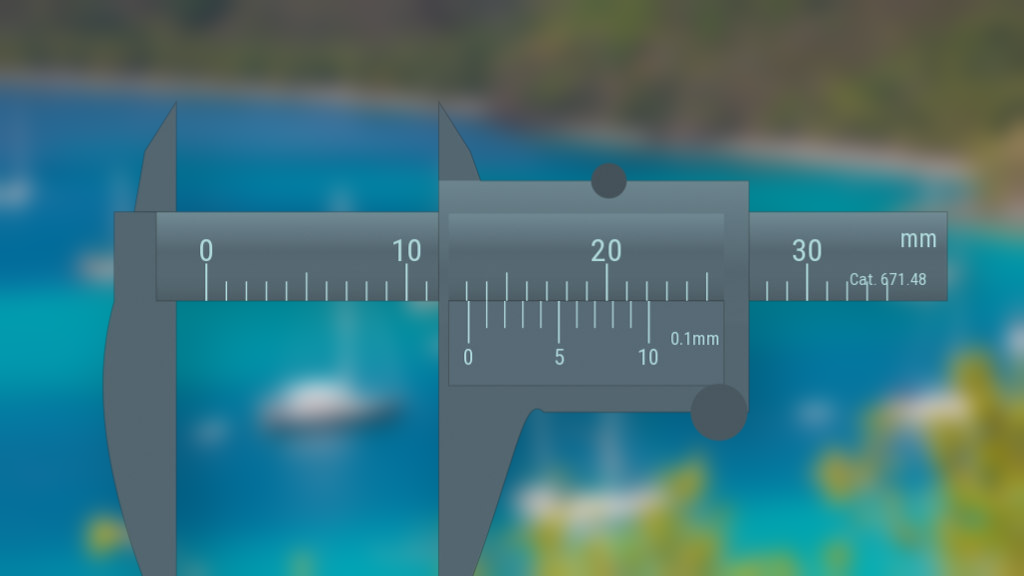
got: 13.1 mm
